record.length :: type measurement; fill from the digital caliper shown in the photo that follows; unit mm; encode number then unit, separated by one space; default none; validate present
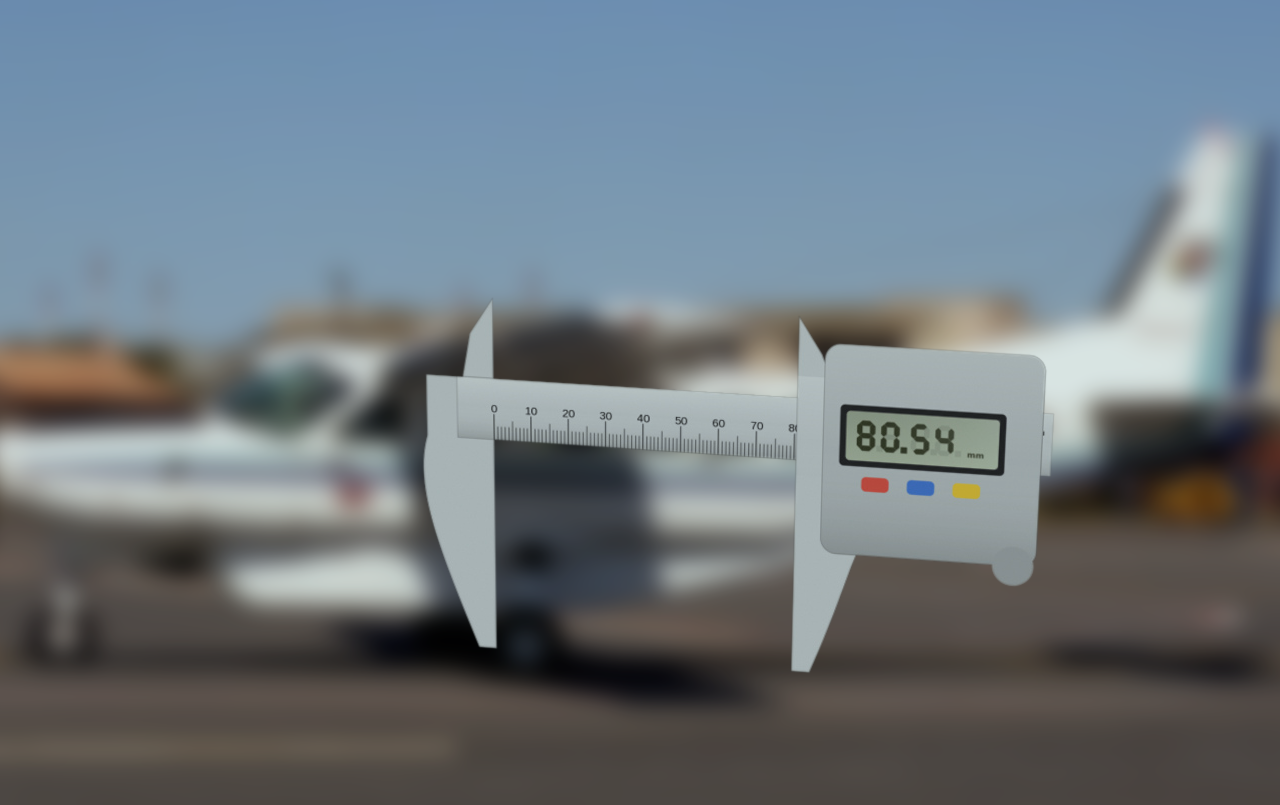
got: 80.54 mm
